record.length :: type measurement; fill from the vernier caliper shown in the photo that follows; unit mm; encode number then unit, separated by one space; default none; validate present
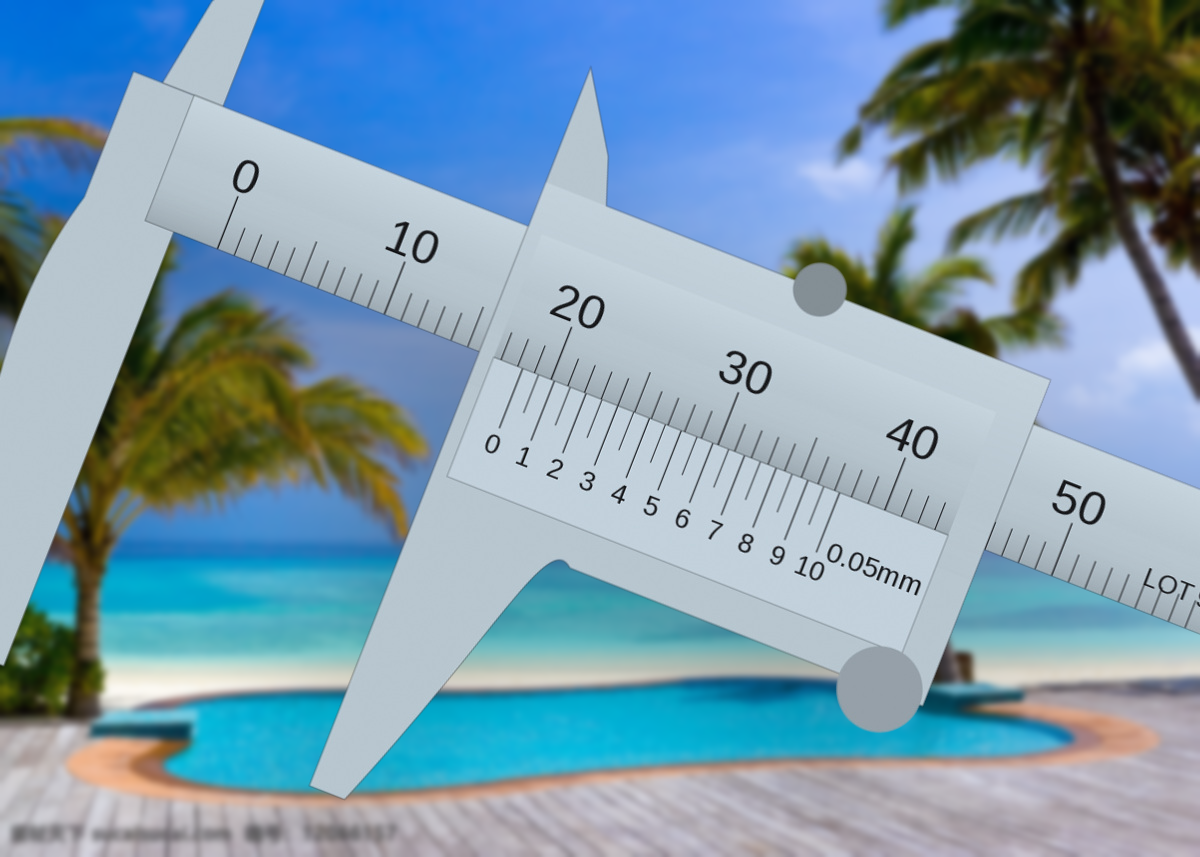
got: 18.3 mm
